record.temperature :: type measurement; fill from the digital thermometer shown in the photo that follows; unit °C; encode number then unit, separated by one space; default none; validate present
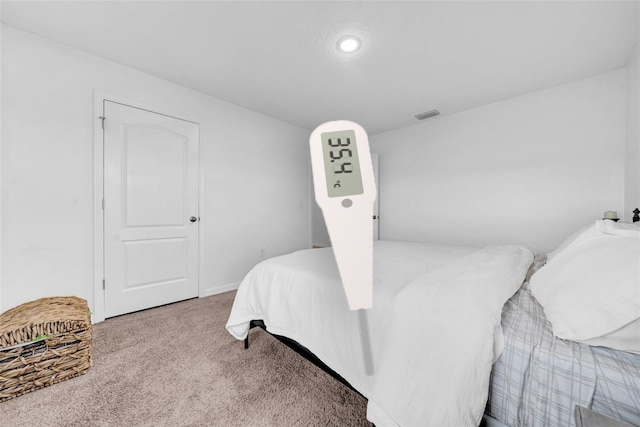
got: 35.4 °C
